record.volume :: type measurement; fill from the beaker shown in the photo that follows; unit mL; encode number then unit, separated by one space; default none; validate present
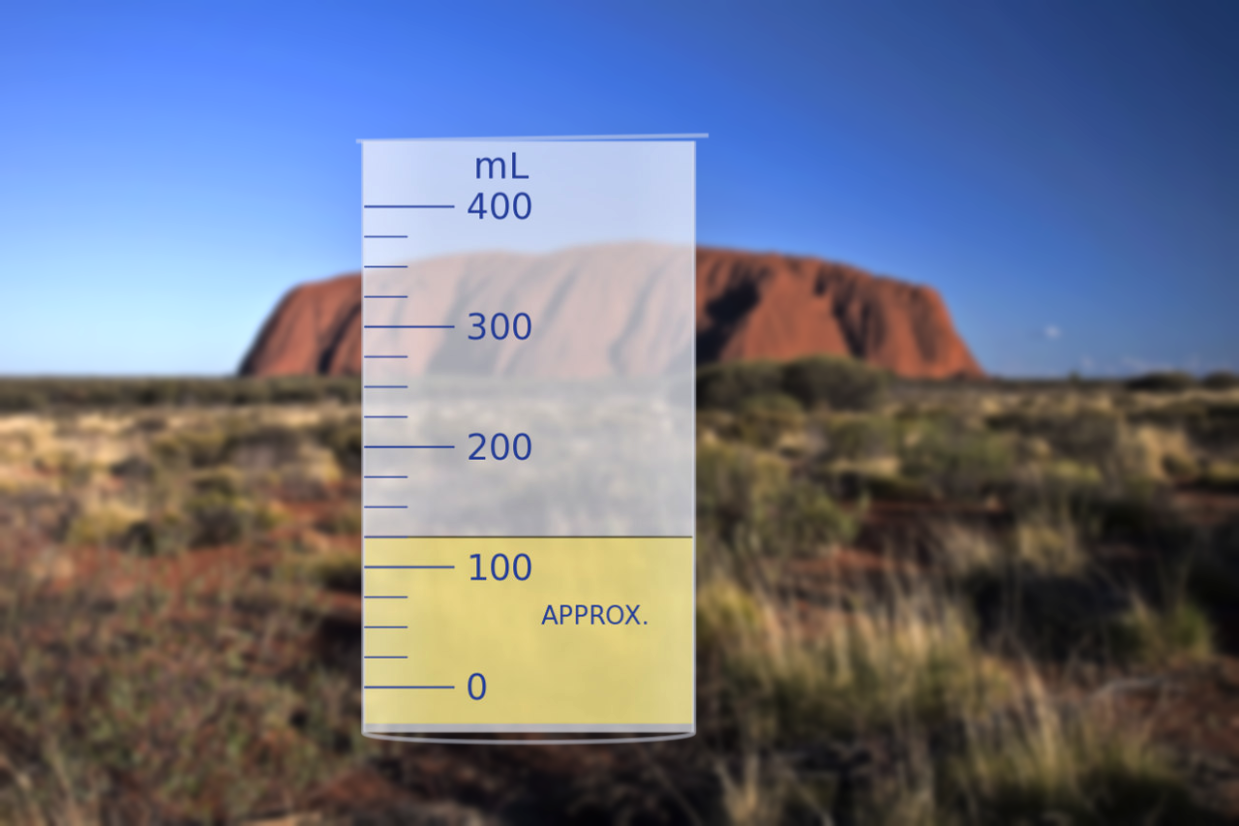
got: 125 mL
